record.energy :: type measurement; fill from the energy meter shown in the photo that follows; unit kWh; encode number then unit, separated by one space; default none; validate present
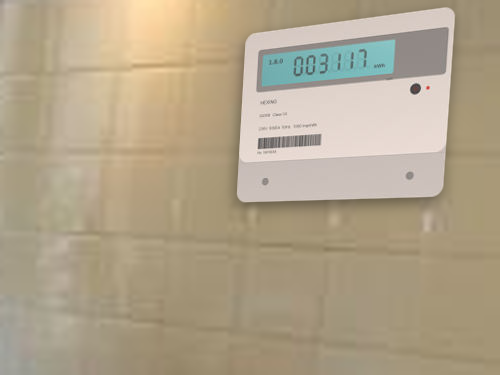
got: 3117 kWh
